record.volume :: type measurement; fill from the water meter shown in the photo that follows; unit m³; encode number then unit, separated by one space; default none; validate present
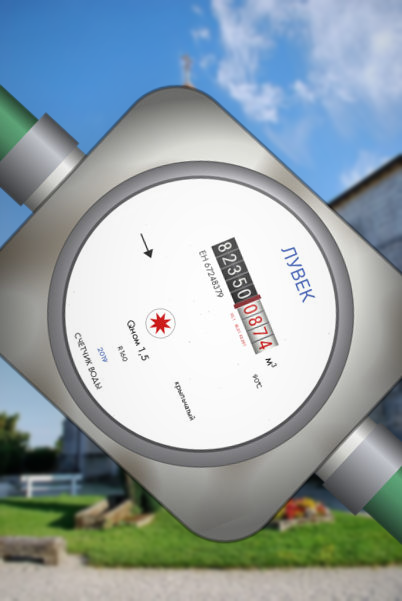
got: 82350.0874 m³
